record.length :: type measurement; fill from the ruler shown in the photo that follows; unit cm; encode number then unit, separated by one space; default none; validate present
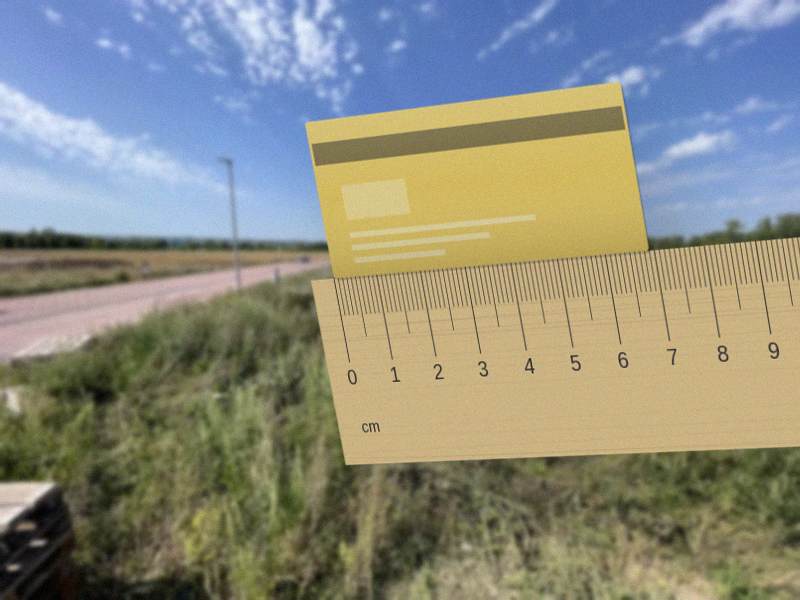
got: 6.9 cm
